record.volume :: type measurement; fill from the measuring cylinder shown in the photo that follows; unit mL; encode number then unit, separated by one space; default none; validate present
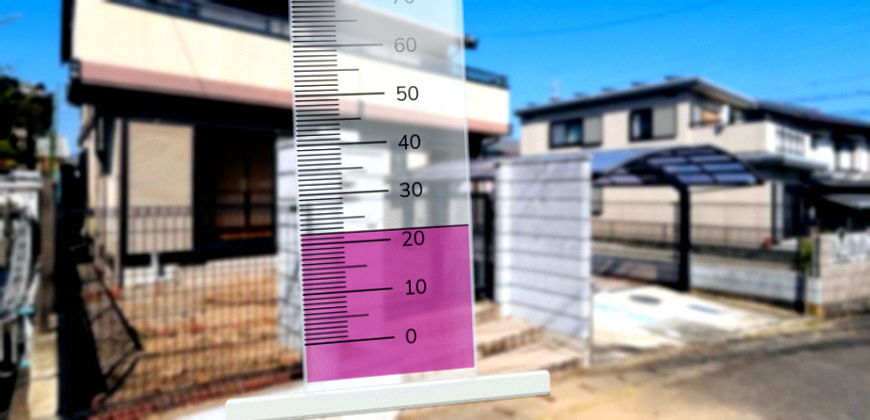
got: 22 mL
